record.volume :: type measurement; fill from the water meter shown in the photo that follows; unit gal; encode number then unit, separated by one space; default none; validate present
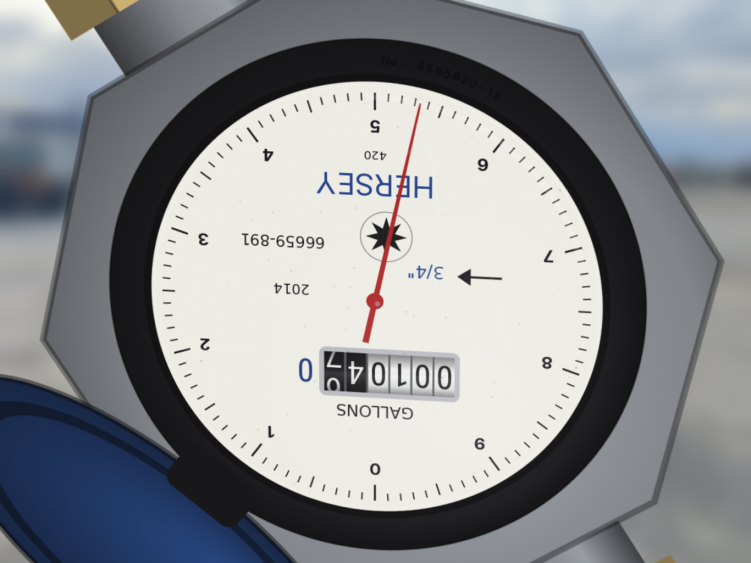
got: 10465.3 gal
